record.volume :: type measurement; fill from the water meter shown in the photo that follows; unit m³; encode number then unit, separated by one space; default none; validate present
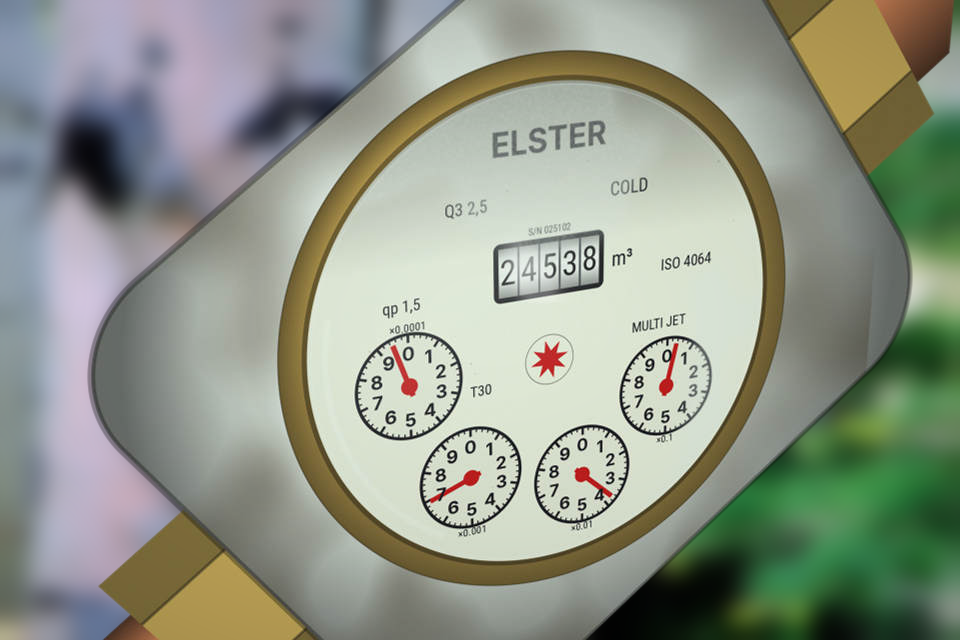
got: 24538.0369 m³
